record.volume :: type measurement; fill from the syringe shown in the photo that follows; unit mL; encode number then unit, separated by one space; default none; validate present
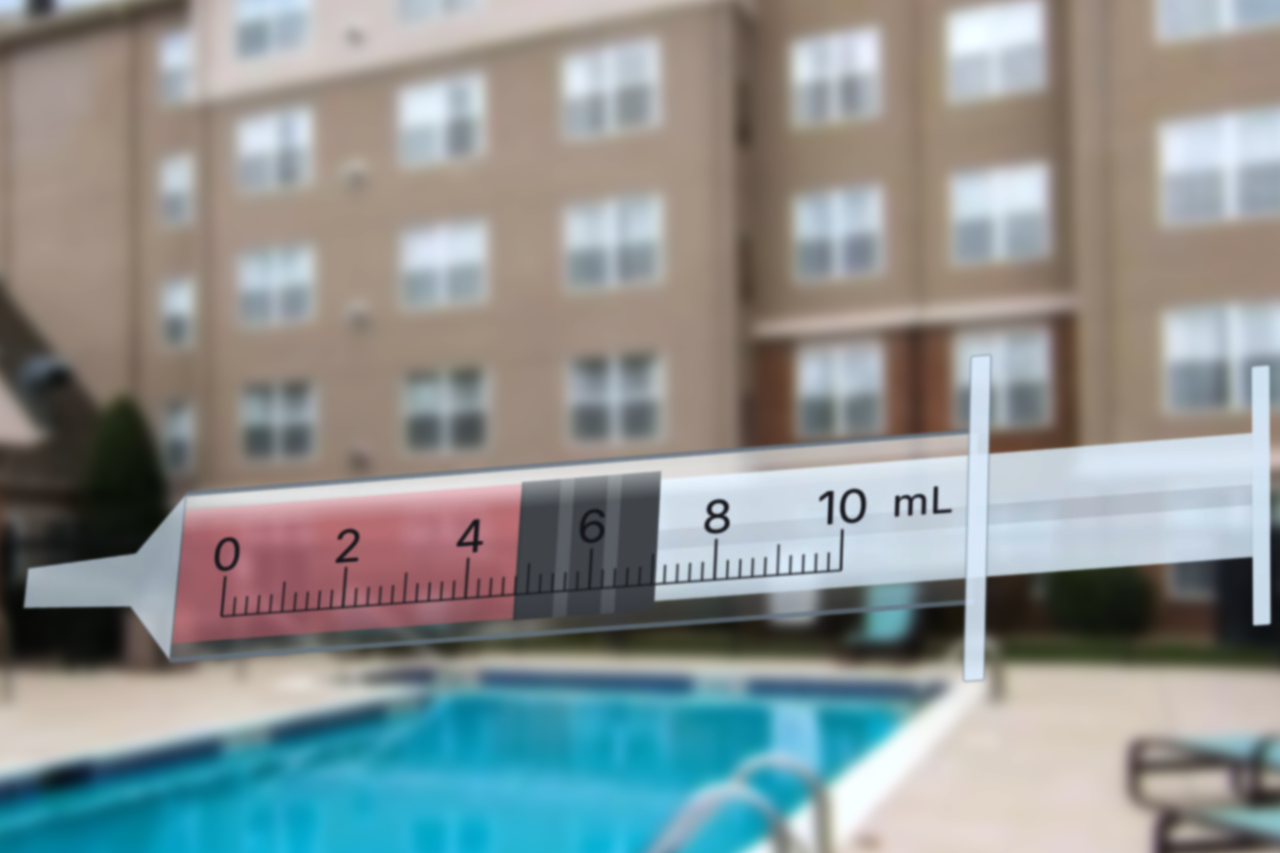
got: 4.8 mL
